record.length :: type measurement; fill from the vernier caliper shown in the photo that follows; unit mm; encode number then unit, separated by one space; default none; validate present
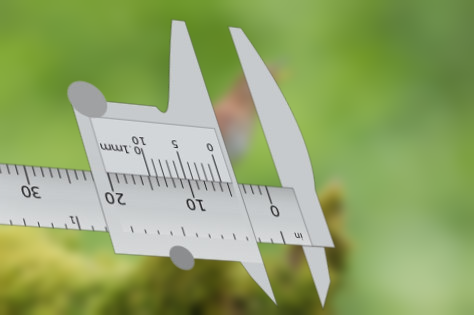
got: 5.8 mm
